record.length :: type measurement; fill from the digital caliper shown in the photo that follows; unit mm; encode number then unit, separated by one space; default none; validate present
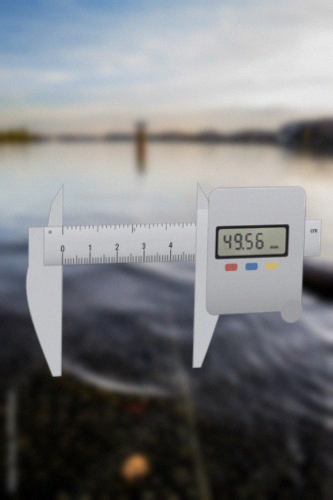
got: 49.56 mm
